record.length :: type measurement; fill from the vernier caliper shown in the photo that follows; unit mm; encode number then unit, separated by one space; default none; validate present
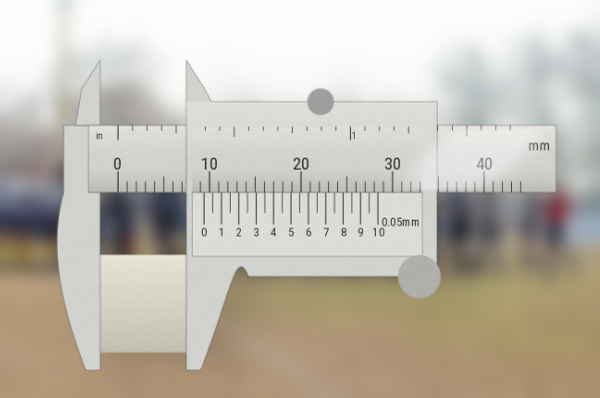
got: 9.4 mm
